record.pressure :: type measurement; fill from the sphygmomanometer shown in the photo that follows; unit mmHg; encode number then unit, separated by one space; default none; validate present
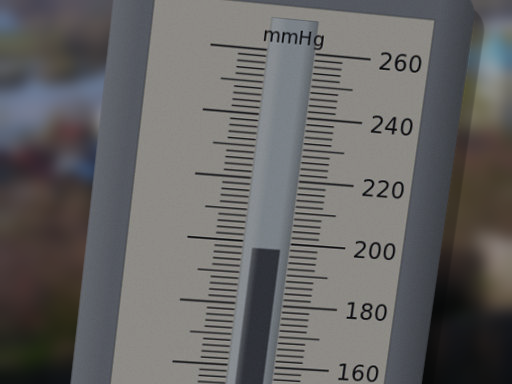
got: 198 mmHg
